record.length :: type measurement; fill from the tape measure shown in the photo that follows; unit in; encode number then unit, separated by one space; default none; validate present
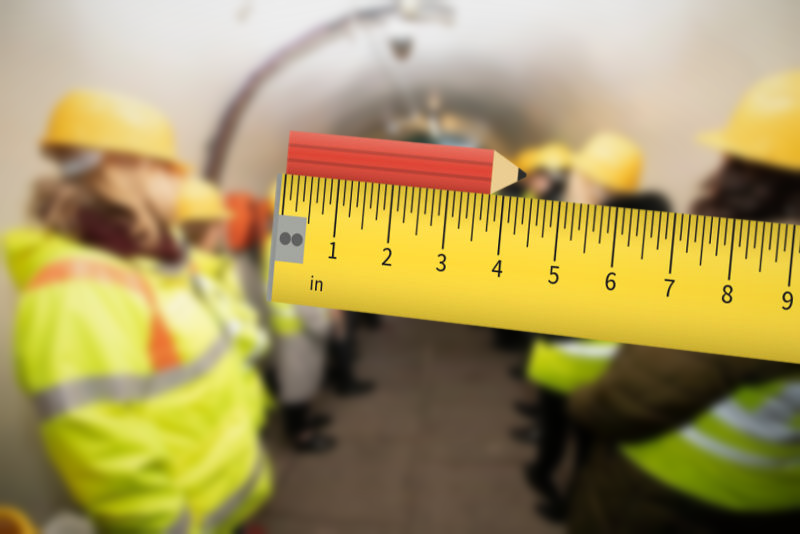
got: 4.375 in
